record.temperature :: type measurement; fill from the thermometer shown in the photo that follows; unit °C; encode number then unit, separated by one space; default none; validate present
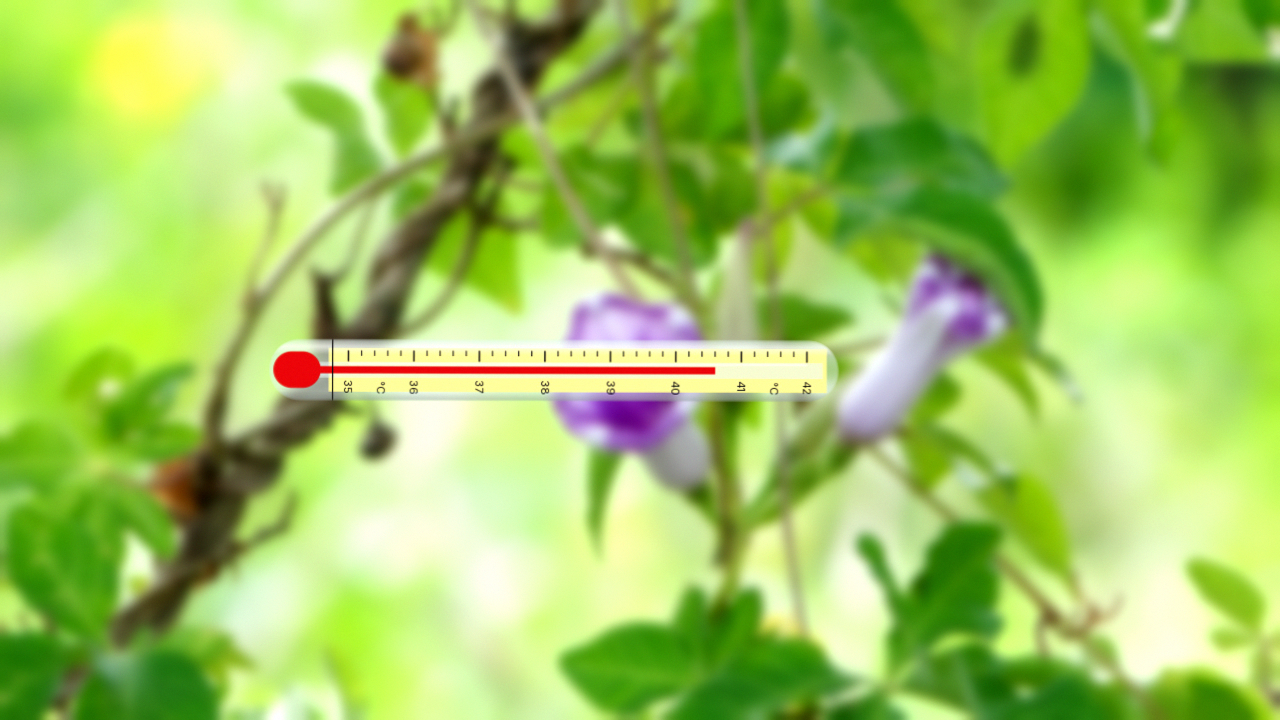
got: 40.6 °C
